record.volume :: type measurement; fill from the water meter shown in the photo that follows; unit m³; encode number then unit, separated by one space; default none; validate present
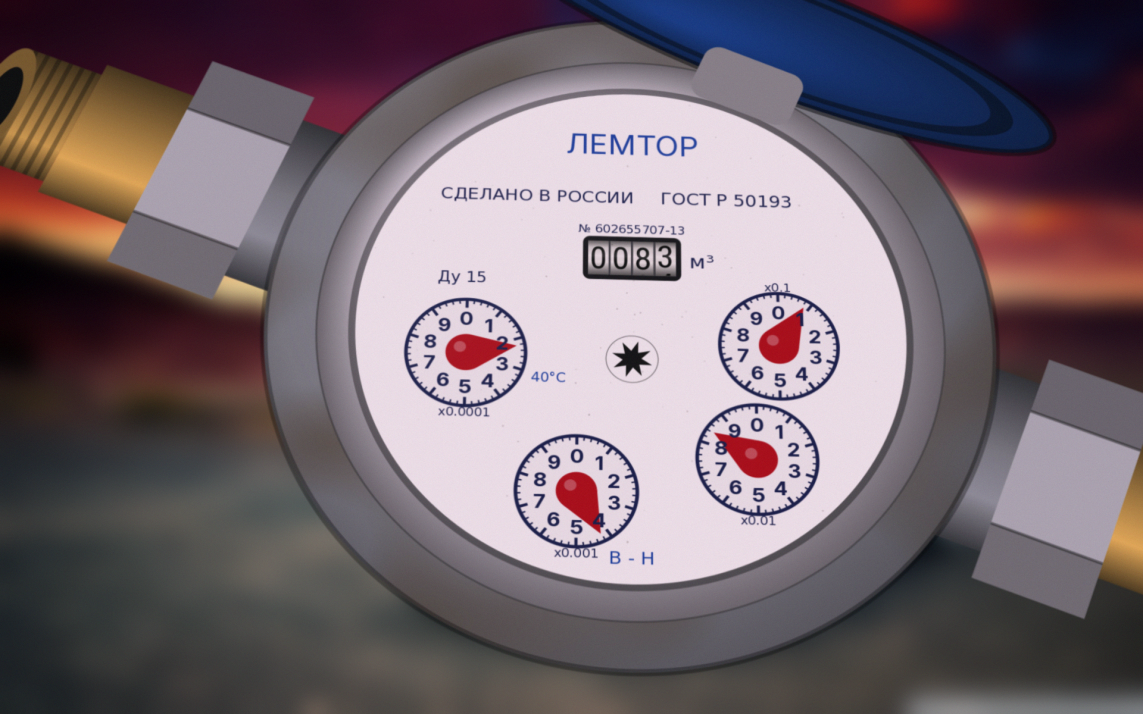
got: 83.0842 m³
